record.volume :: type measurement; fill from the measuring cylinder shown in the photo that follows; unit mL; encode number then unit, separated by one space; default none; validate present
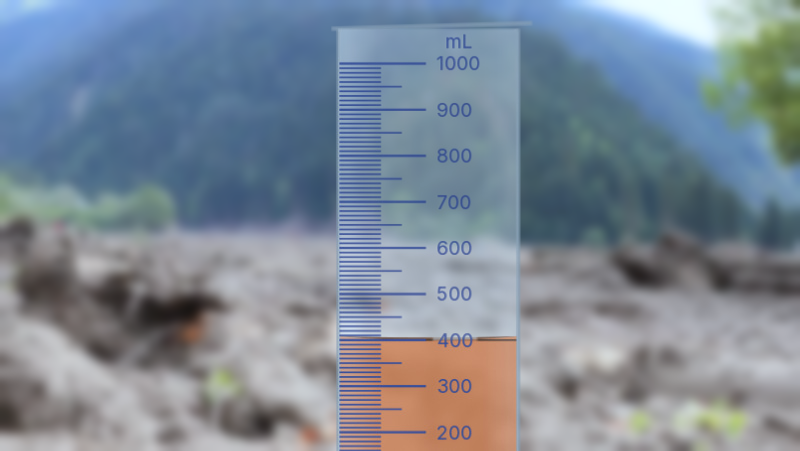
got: 400 mL
